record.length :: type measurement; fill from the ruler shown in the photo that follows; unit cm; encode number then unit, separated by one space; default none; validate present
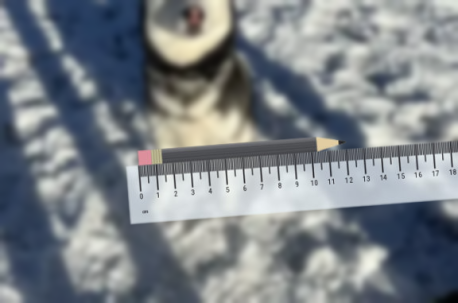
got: 12 cm
